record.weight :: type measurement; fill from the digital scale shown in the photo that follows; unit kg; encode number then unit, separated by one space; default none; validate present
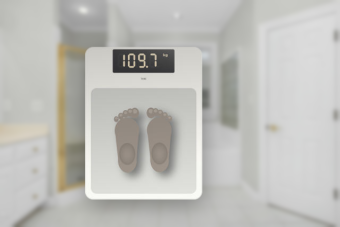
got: 109.7 kg
